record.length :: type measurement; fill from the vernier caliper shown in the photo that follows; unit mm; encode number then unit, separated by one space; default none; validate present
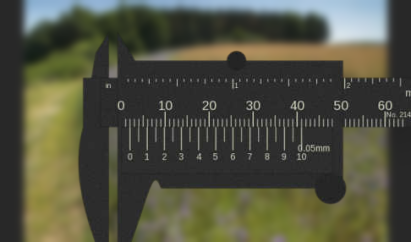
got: 2.0 mm
